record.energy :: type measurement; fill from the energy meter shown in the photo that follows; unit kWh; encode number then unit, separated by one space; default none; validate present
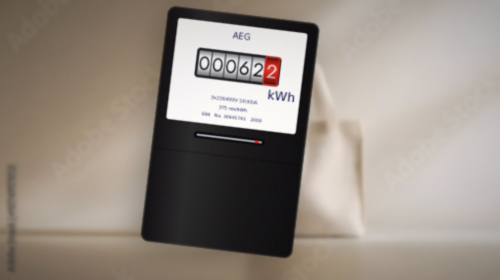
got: 62.2 kWh
